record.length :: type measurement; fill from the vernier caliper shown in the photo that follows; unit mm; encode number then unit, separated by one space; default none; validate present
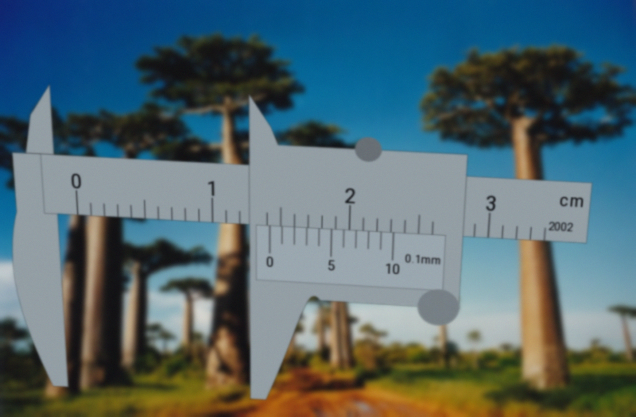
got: 14.2 mm
